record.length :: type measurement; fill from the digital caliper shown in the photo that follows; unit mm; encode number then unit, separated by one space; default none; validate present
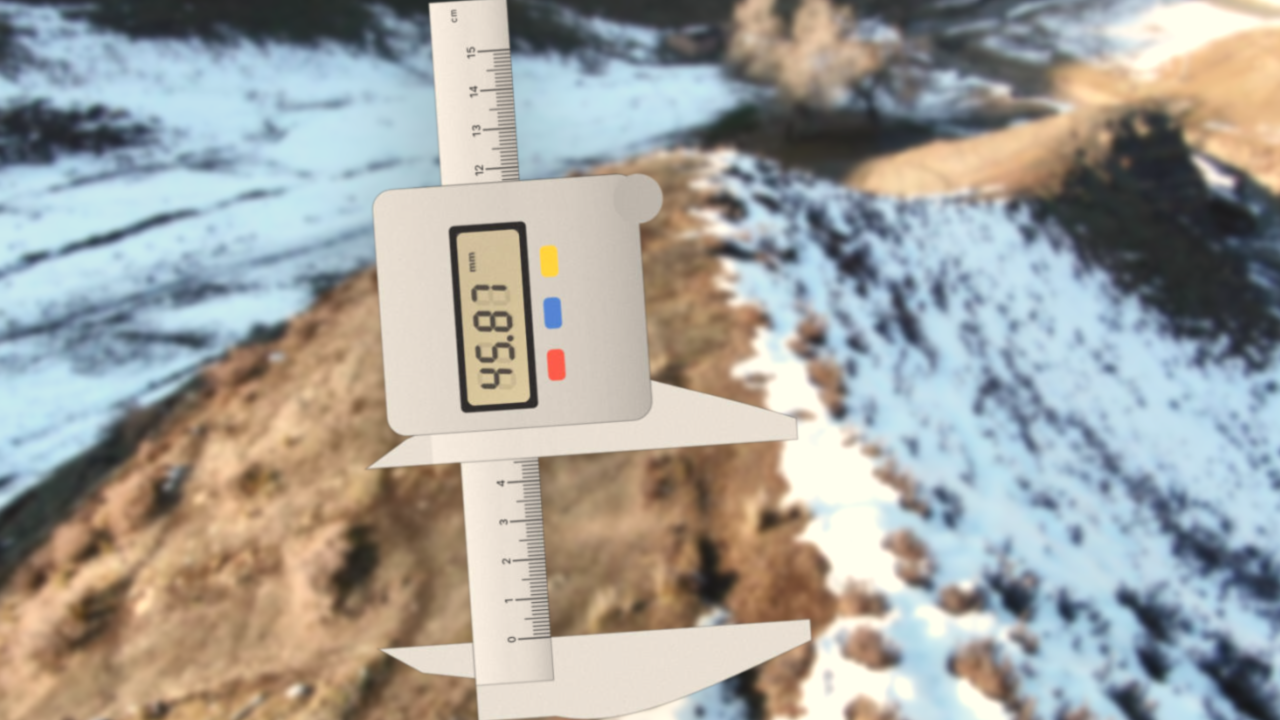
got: 45.87 mm
